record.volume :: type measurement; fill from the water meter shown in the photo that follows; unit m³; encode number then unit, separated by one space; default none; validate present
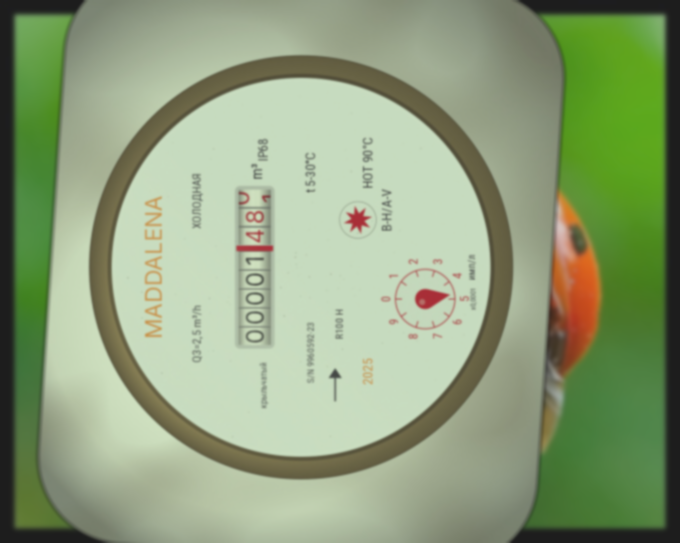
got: 1.4804 m³
